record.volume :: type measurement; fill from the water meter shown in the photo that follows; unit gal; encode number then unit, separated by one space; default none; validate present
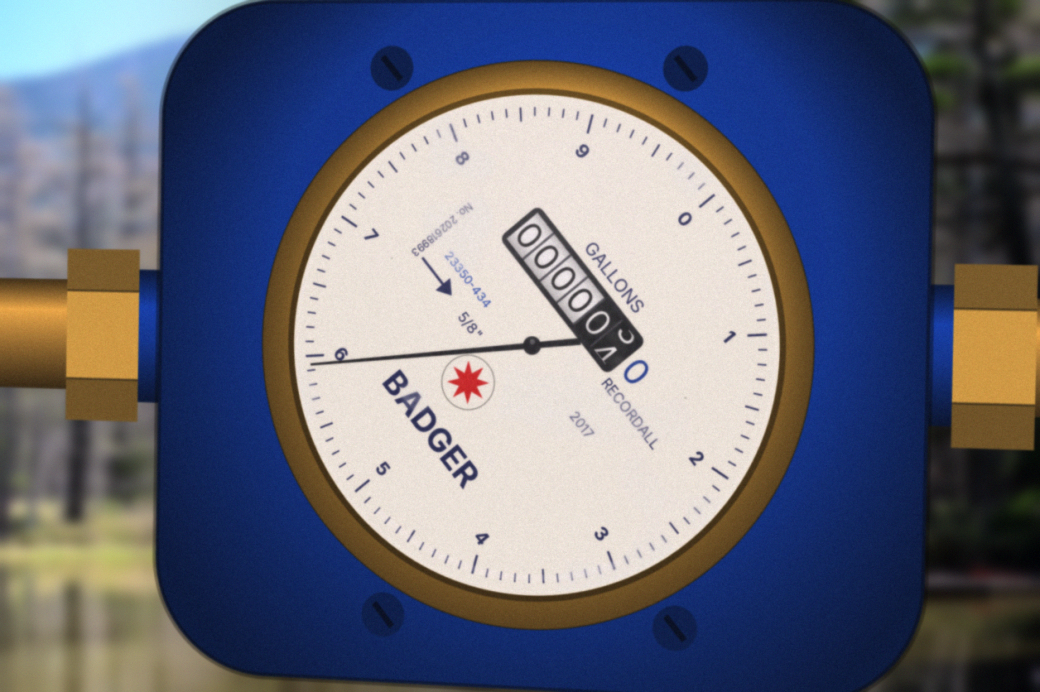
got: 35.9 gal
